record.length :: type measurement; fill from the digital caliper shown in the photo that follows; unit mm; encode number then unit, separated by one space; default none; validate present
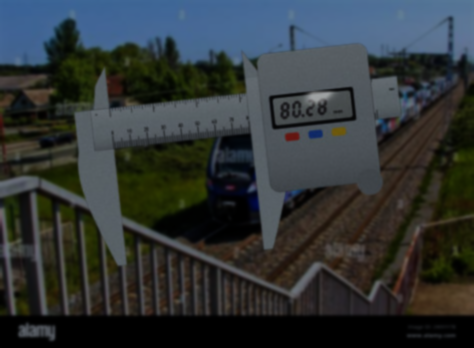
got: 80.28 mm
